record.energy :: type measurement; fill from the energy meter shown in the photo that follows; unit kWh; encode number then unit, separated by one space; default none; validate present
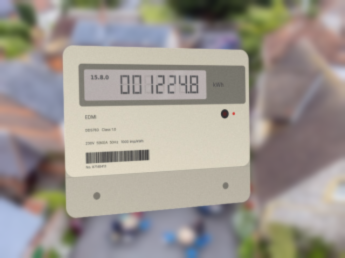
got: 1224.8 kWh
